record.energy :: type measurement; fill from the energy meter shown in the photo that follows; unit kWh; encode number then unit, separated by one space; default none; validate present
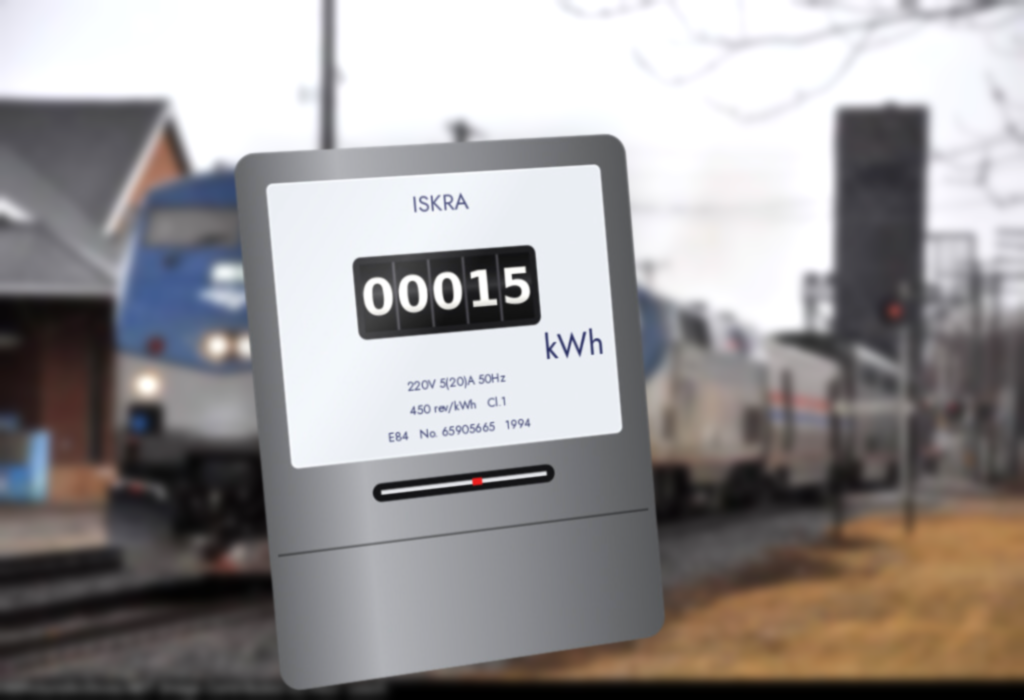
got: 15 kWh
